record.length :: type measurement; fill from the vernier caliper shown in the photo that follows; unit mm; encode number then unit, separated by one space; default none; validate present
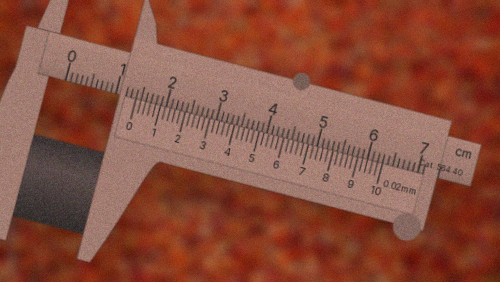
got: 14.0 mm
